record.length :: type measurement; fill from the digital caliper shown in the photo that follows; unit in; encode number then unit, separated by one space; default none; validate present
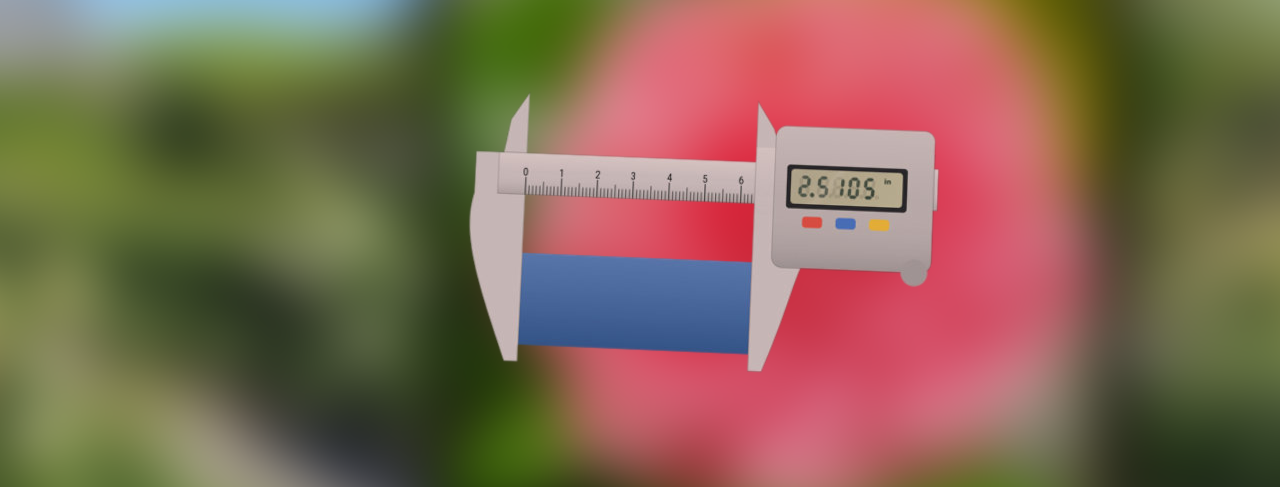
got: 2.5105 in
